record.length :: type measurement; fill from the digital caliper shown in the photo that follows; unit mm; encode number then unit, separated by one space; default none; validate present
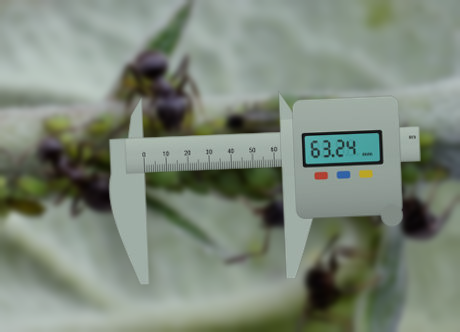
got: 63.24 mm
